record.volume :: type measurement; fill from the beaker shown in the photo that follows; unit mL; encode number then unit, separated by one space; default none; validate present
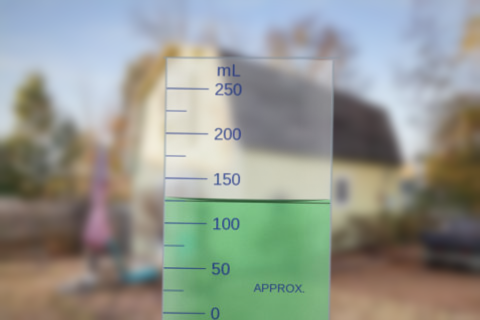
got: 125 mL
